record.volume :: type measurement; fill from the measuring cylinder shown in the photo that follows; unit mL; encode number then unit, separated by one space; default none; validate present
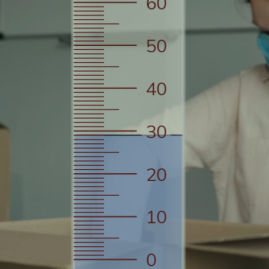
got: 29 mL
